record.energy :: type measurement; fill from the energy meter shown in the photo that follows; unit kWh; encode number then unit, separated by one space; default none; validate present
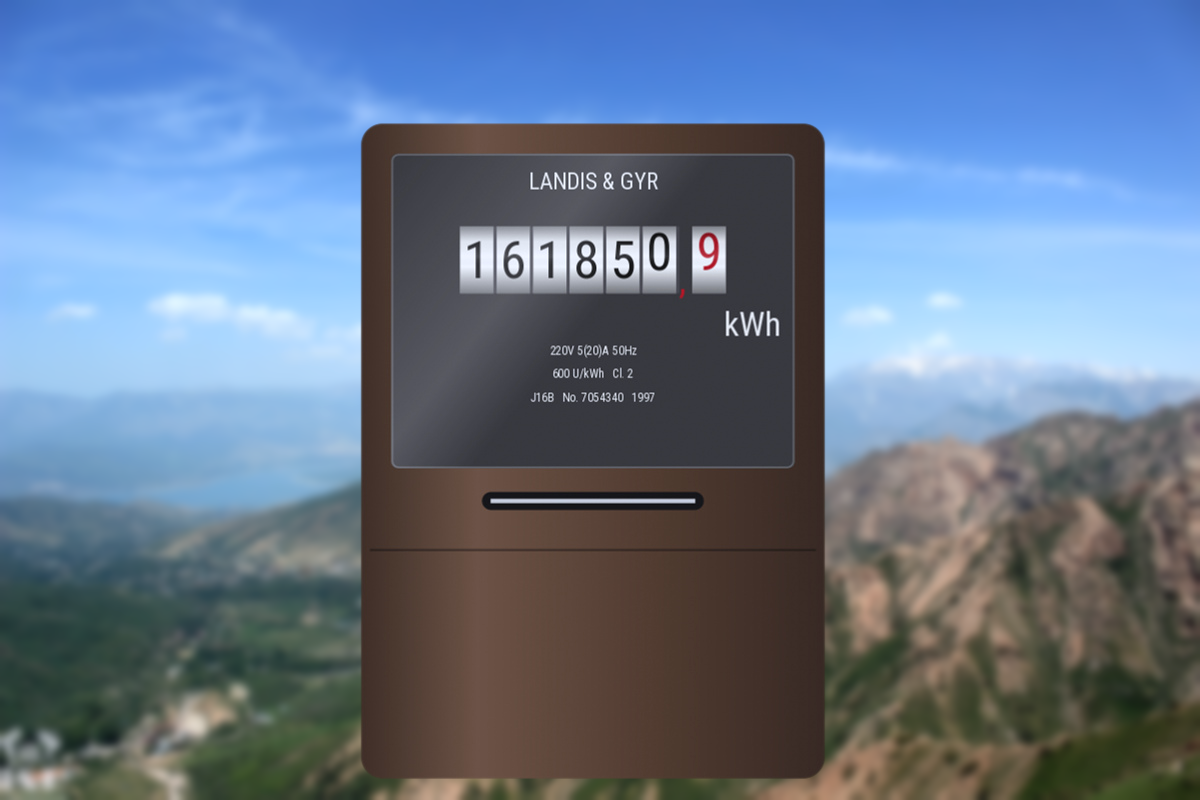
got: 161850.9 kWh
